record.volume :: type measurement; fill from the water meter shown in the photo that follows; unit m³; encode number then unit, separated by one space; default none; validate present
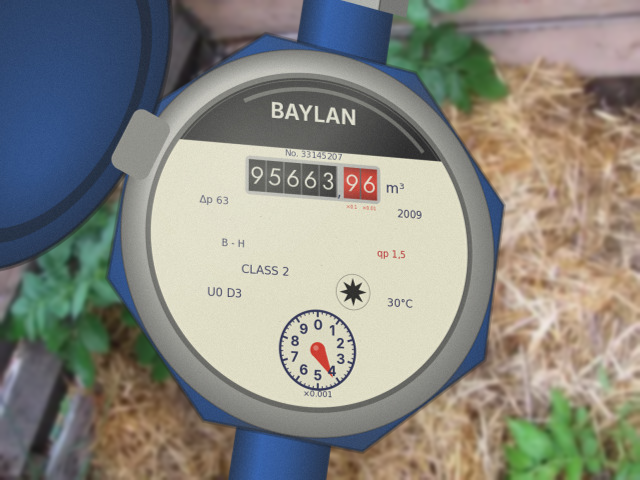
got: 95663.964 m³
